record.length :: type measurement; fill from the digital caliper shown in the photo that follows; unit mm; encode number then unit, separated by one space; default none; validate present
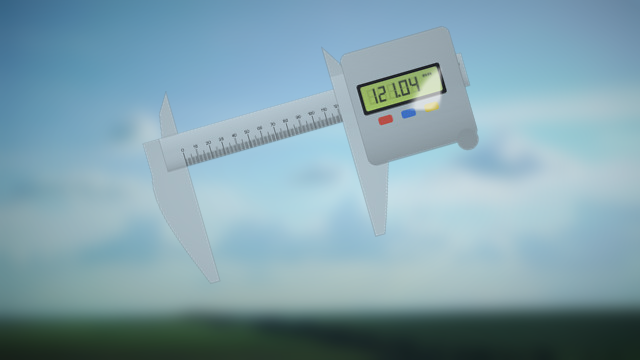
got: 121.04 mm
